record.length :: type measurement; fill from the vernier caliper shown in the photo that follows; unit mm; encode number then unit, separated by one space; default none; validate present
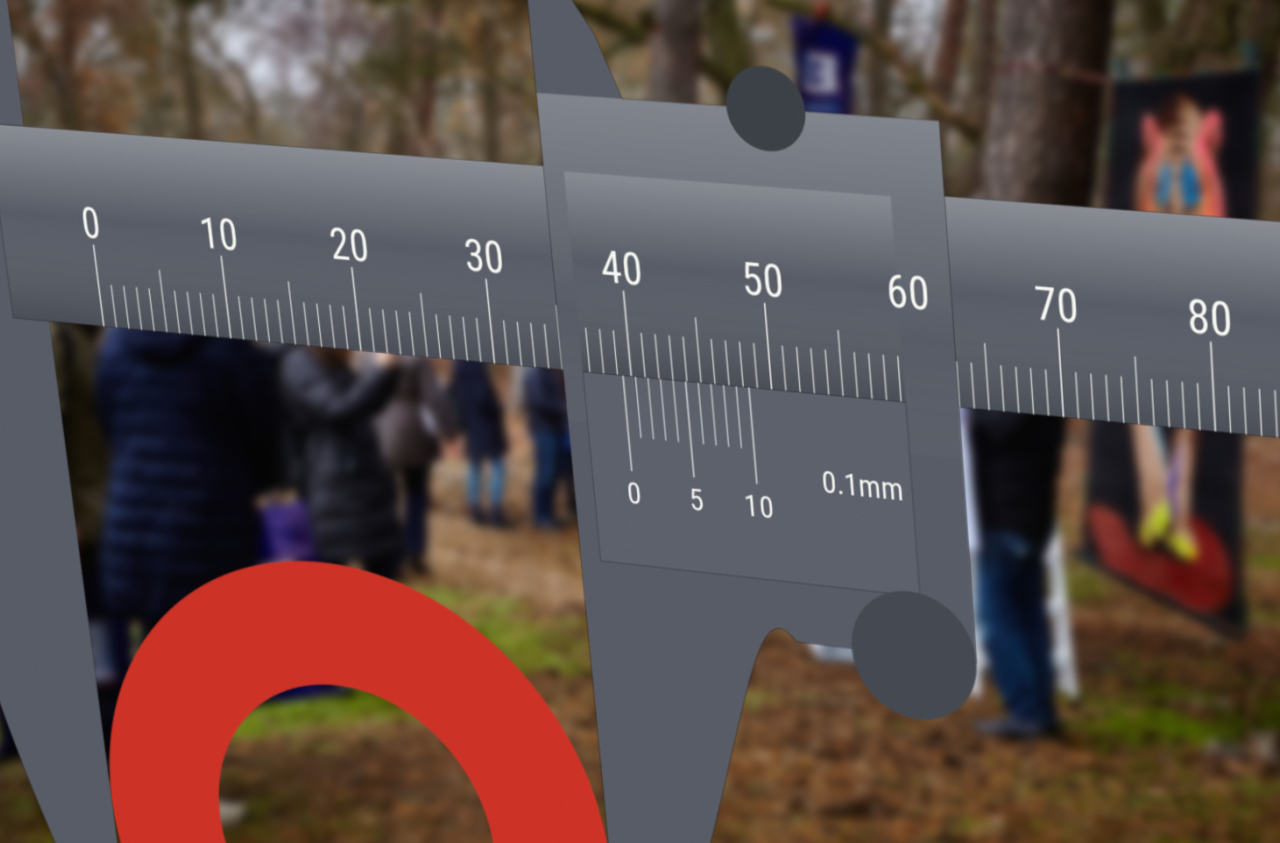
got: 39.4 mm
